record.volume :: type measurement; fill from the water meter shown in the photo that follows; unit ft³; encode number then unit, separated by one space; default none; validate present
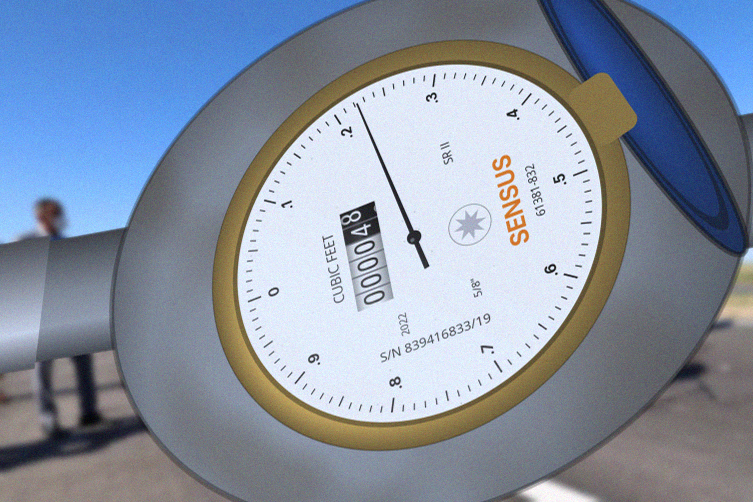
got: 48.22 ft³
